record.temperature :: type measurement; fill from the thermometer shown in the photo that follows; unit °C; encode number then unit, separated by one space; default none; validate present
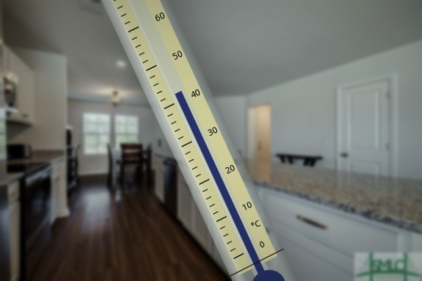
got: 42 °C
